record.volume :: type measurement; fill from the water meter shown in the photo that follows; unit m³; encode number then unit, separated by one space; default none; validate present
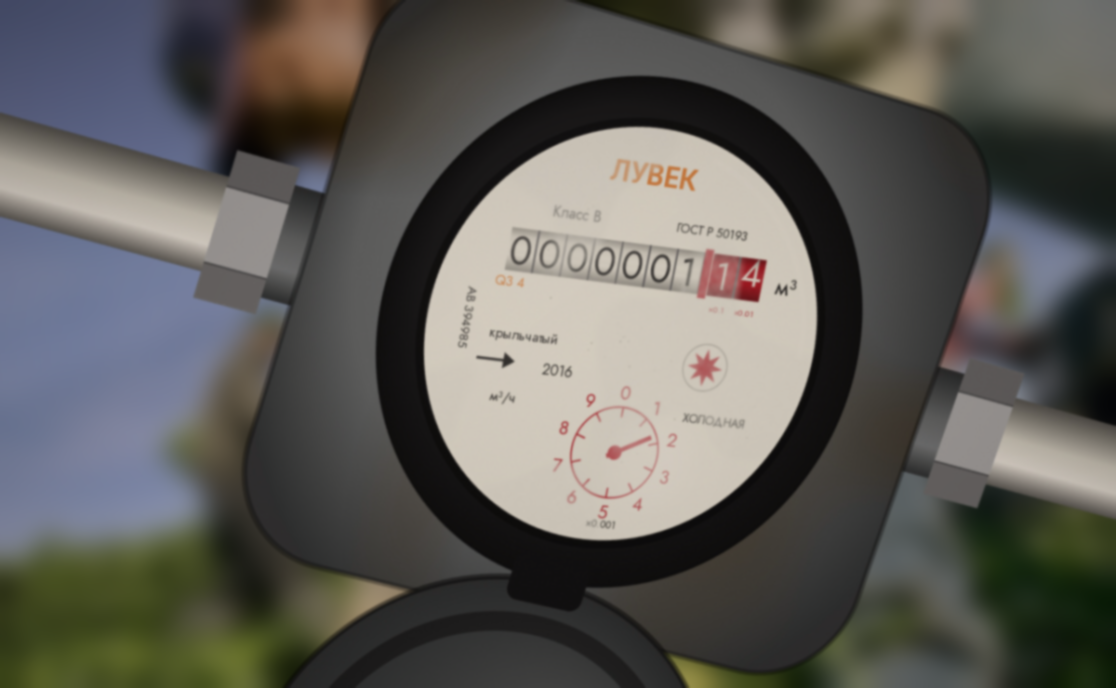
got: 1.141 m³
